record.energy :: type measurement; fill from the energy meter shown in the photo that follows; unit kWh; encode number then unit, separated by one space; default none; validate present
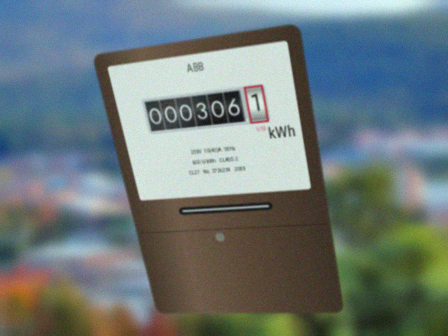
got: 306.1 kWh
